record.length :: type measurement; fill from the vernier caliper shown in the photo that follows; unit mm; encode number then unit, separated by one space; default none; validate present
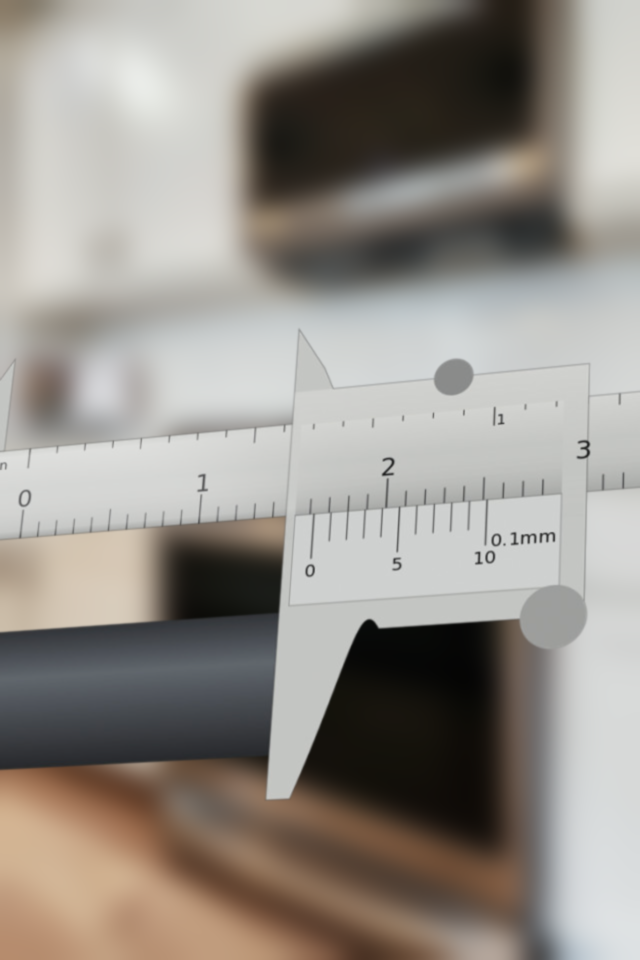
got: 16.2 mm
